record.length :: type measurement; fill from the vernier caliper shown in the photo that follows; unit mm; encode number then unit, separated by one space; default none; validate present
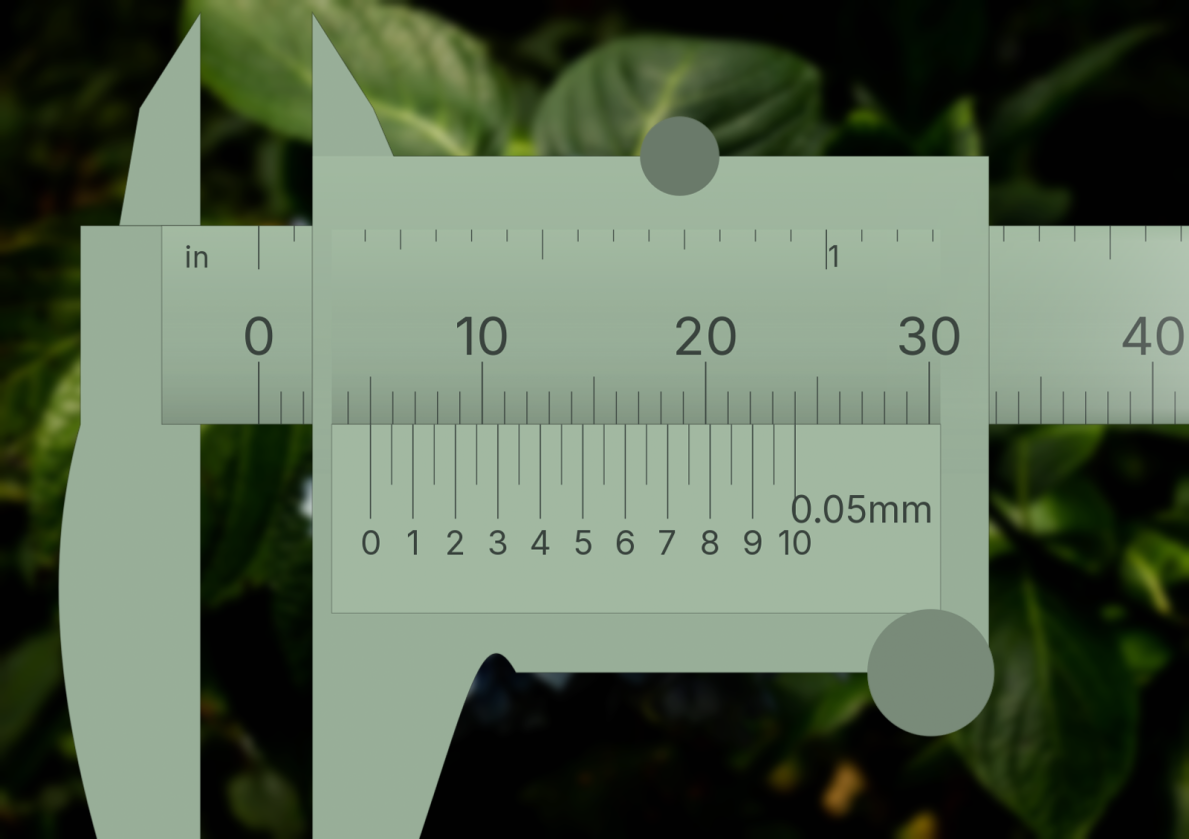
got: 5.00 mm
